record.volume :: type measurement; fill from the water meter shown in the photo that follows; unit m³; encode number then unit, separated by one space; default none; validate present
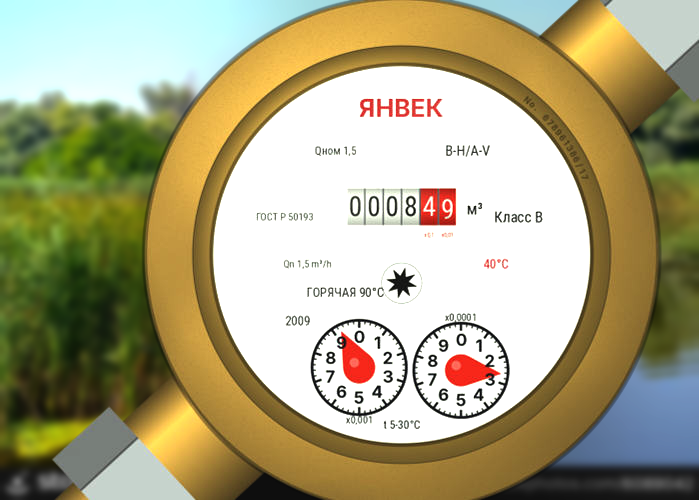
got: 8.4892 m³
